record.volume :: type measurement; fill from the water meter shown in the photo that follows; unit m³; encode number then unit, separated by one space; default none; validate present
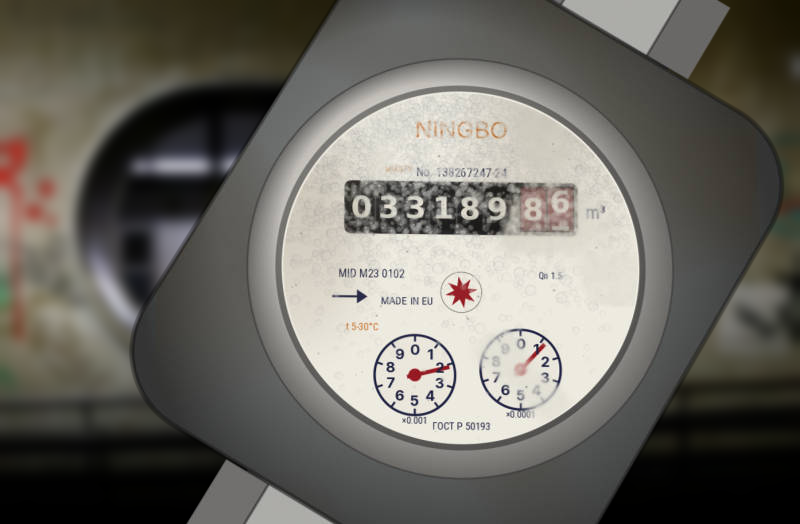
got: 33189.8621 m³
